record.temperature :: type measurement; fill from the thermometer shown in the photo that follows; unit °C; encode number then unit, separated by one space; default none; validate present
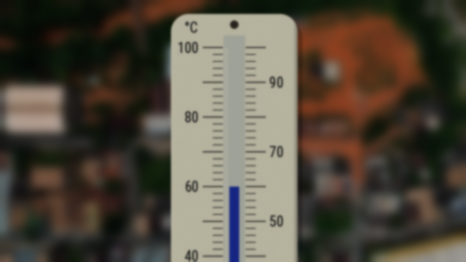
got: 60 °C
